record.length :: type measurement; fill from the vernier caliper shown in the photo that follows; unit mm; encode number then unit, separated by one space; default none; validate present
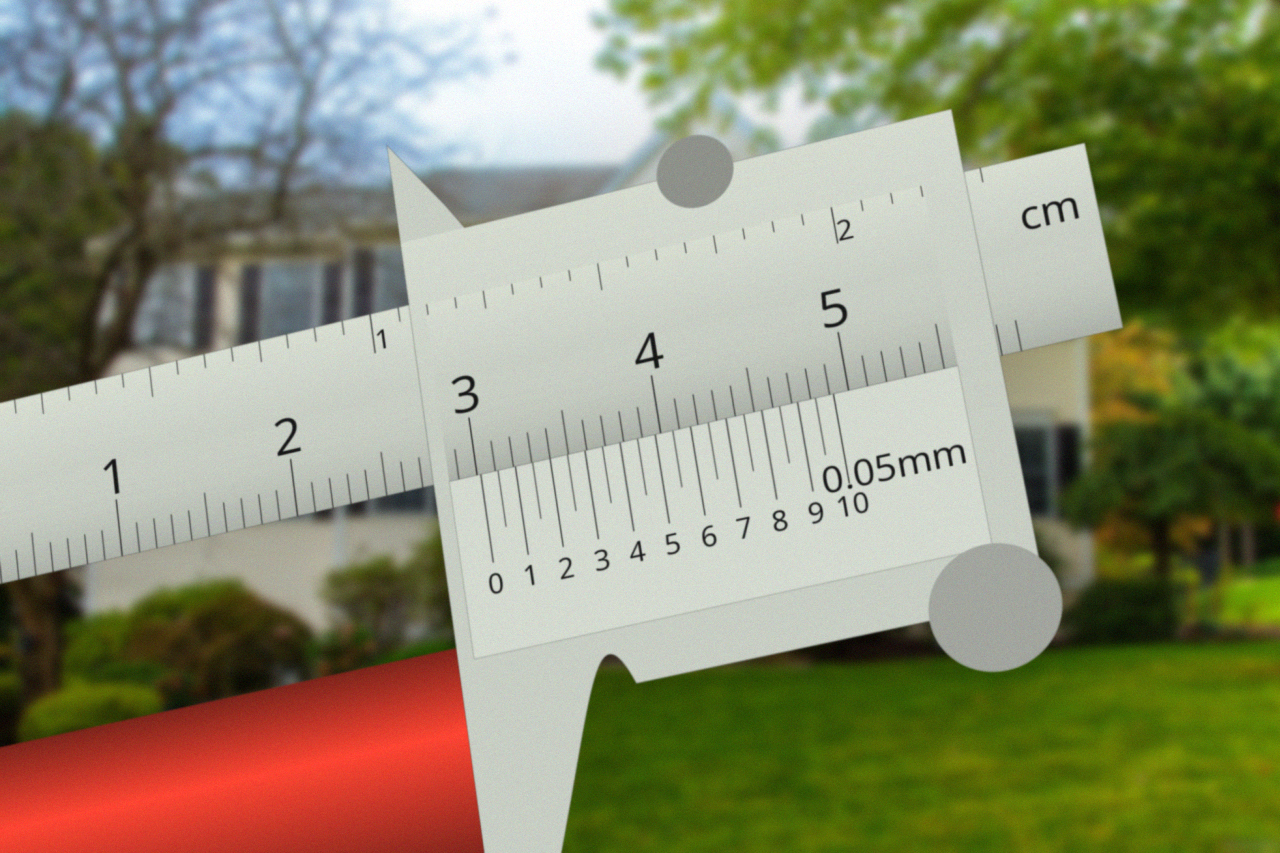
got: 30.2 mm
